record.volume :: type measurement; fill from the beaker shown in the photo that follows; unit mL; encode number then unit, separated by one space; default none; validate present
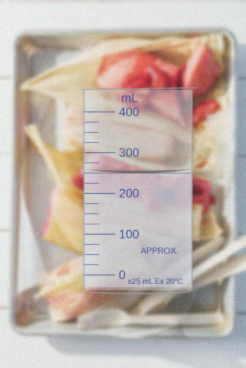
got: 250 mL
